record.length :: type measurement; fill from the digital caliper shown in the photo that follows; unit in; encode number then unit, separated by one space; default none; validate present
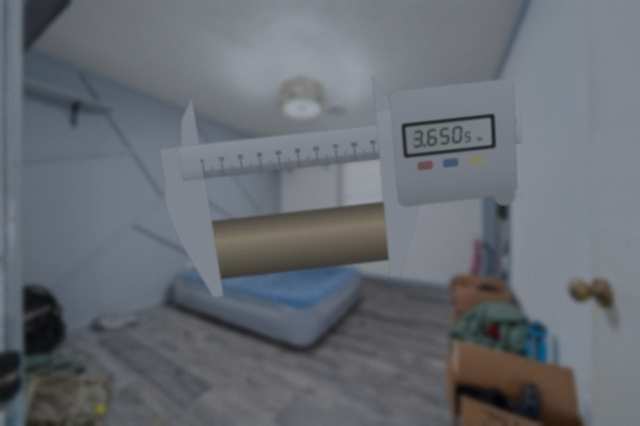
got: 3.6505 in
